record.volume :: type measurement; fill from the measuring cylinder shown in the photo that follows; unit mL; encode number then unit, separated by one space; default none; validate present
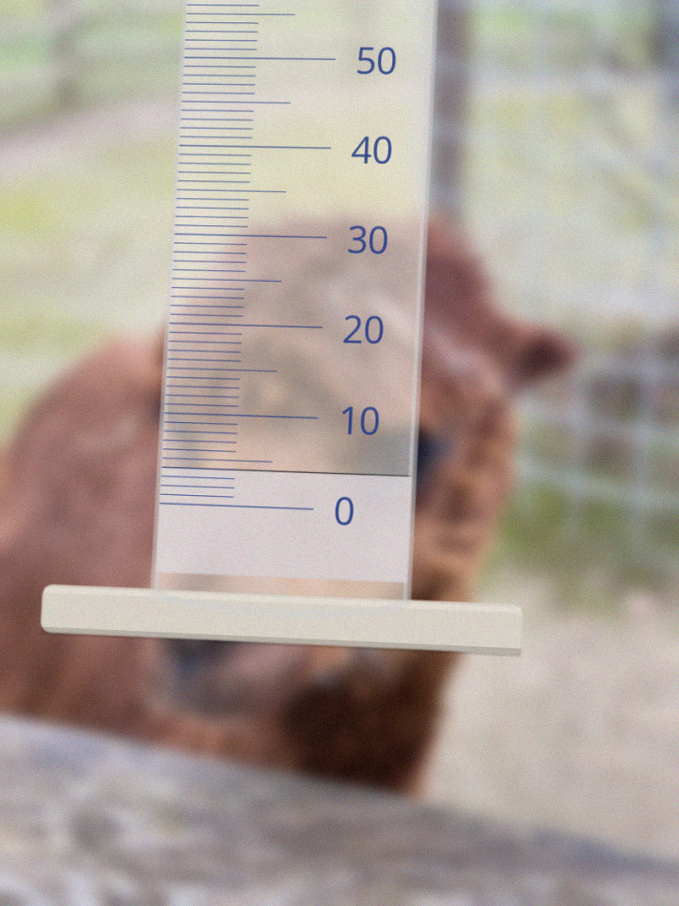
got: 4 mL
